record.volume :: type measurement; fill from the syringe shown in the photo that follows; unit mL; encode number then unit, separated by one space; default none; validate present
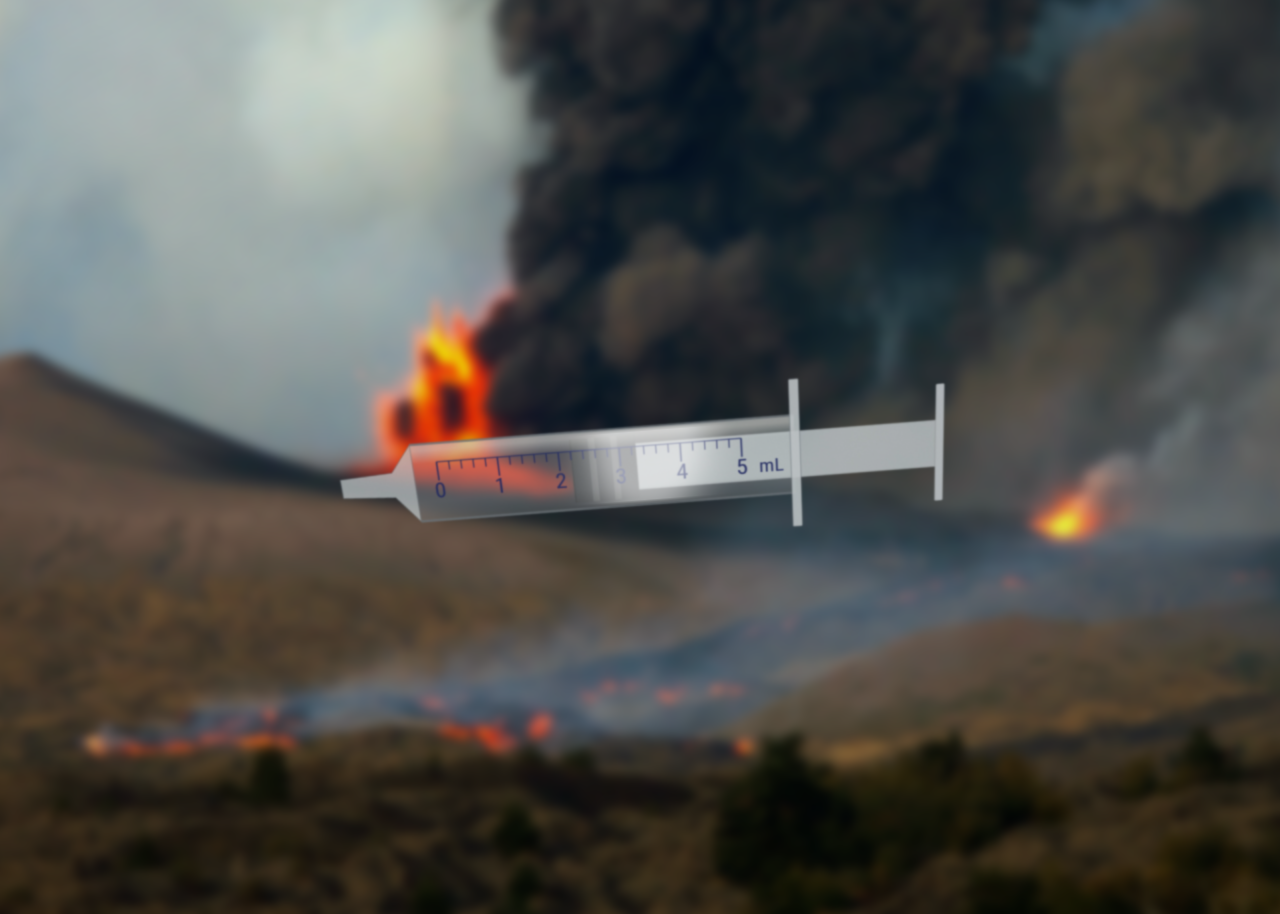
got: 2.2 mL
